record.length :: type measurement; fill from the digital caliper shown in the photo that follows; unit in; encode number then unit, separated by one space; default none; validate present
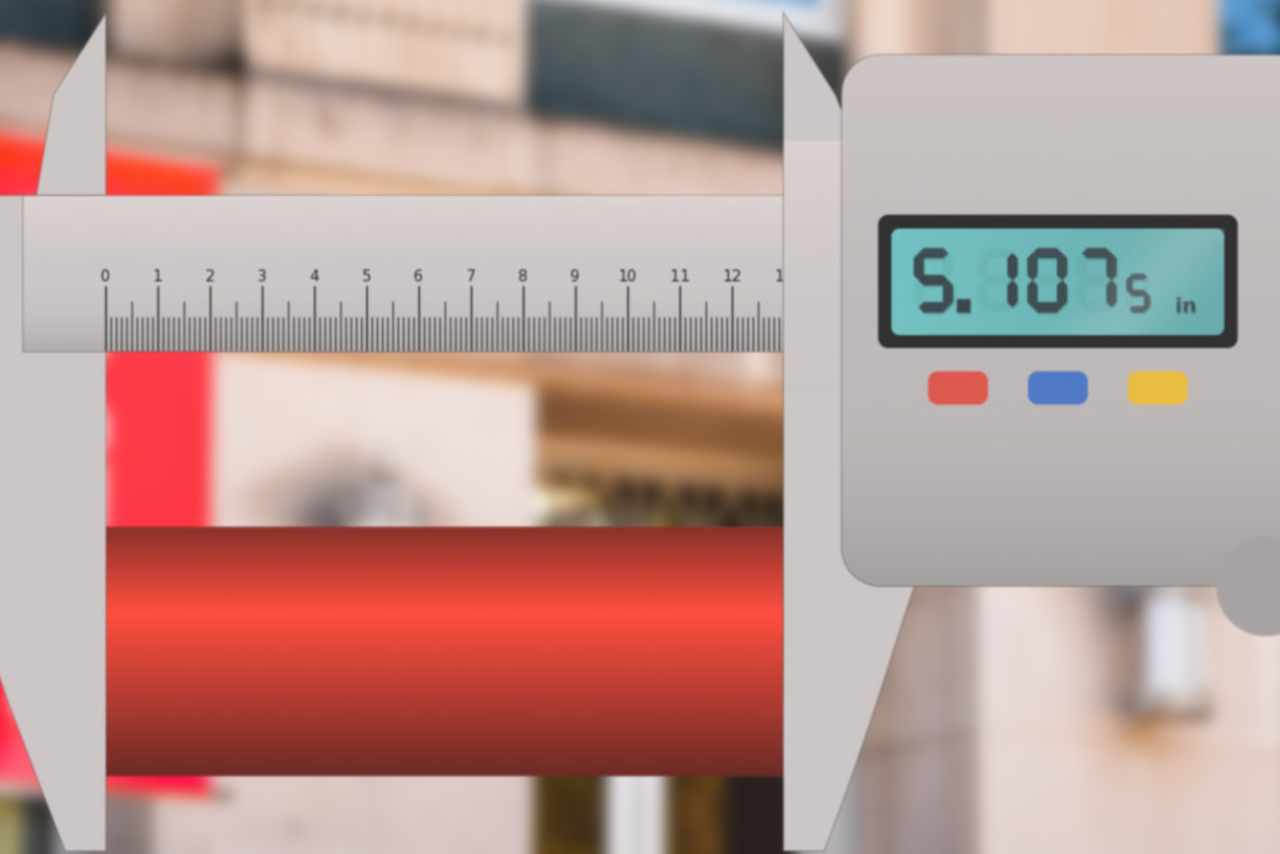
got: 5.1075 in
